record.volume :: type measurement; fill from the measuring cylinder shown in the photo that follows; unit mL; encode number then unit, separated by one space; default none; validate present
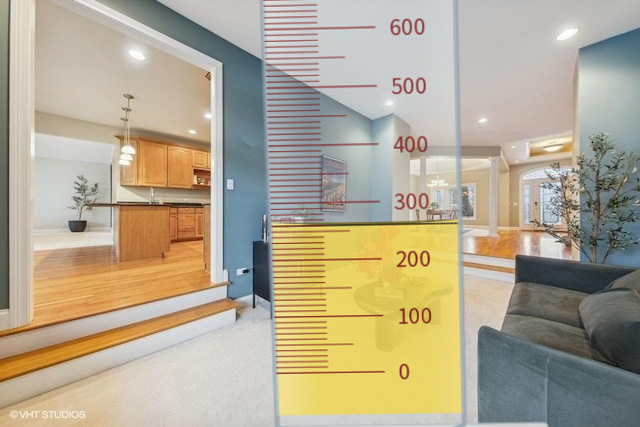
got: 260 mL
